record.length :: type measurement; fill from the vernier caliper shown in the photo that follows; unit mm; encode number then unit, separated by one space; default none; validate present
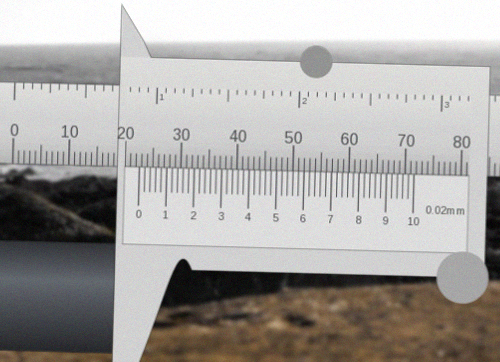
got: 22.6 mm
